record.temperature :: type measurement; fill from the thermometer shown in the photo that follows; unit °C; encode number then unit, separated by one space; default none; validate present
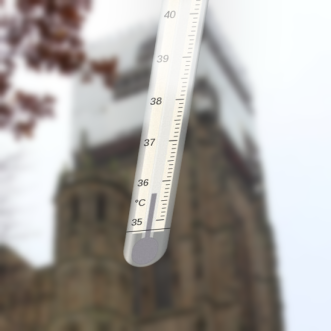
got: 35.7 °C
